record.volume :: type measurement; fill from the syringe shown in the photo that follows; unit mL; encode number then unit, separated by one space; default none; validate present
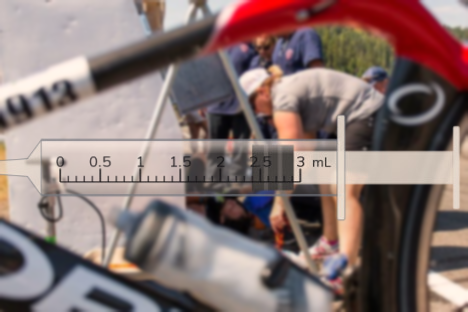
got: 2.4 mL
